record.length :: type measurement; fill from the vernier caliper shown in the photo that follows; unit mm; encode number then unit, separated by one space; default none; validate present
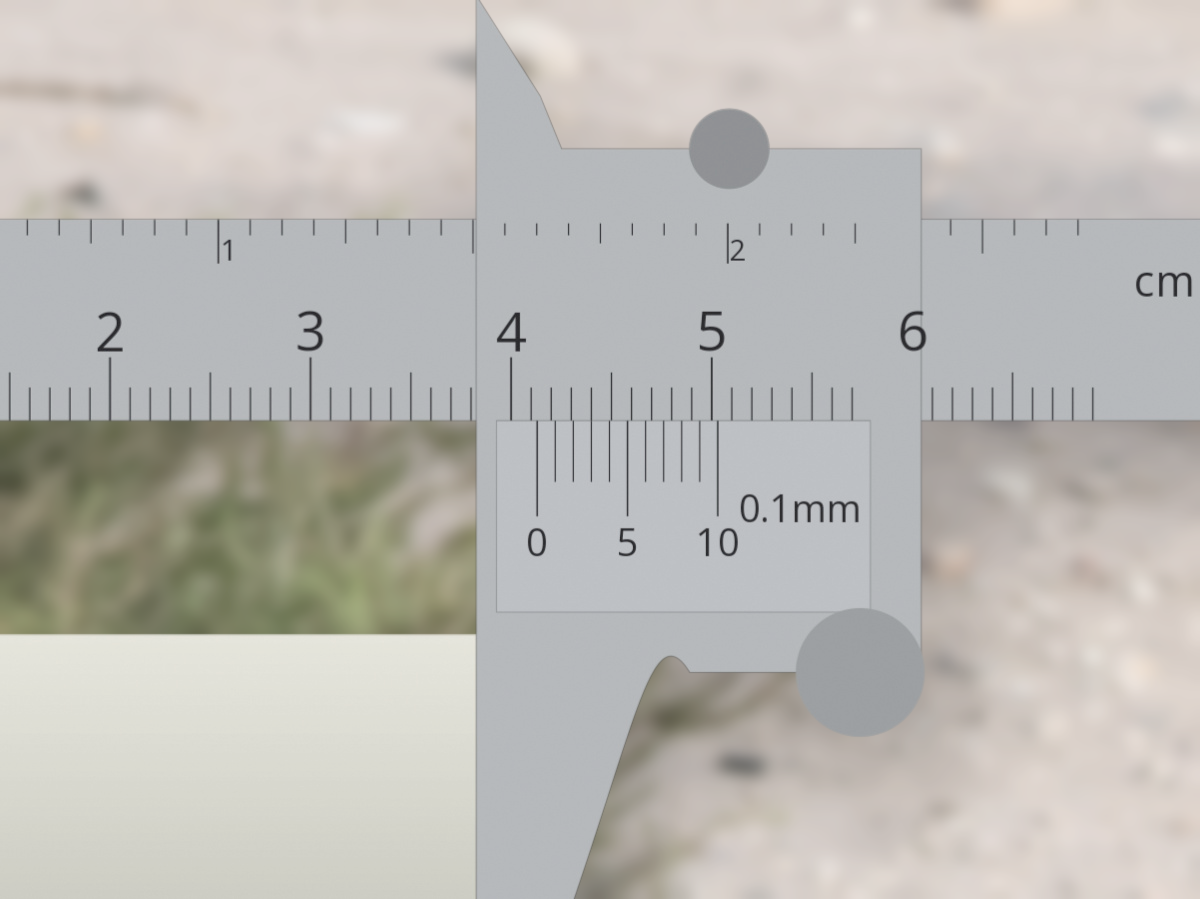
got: 41.3 mm
